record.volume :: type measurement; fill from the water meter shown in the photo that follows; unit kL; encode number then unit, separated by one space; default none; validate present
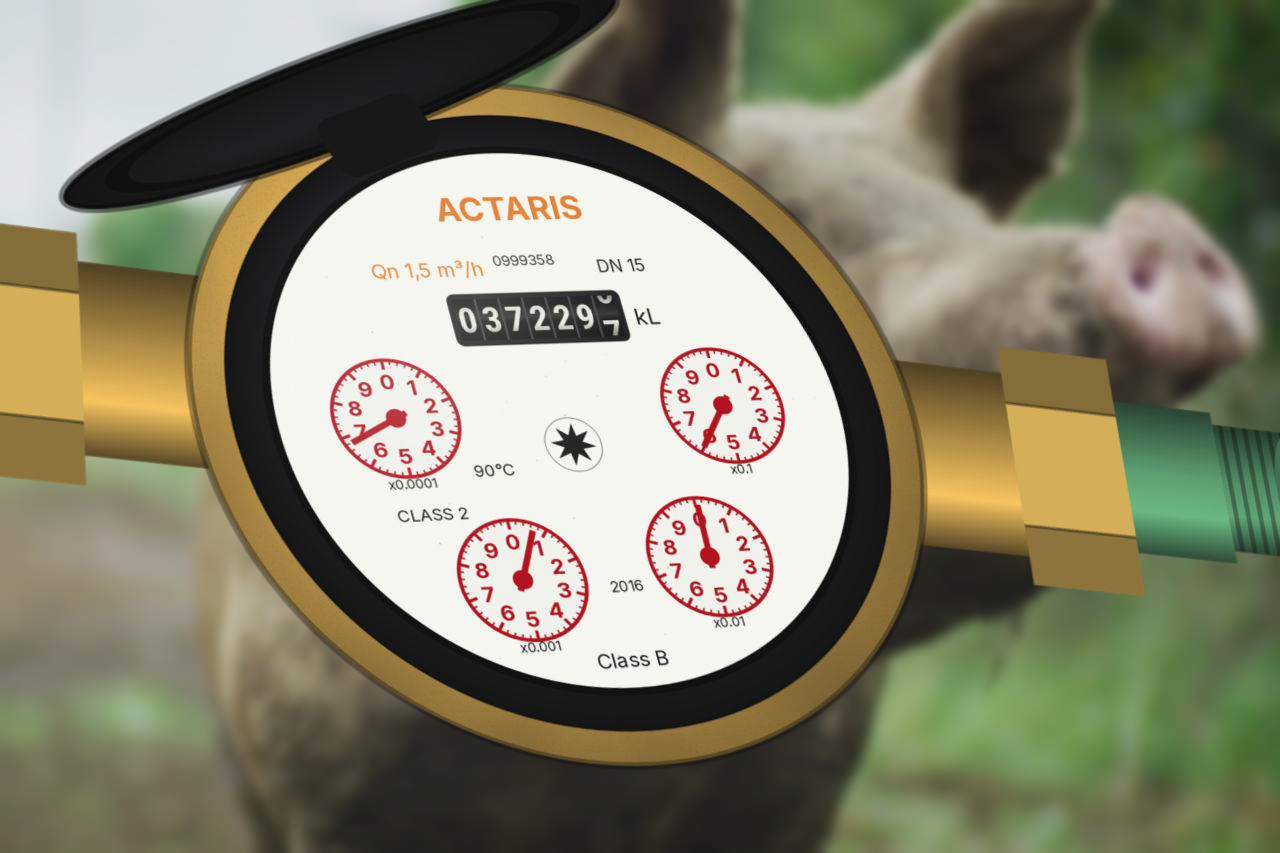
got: 372296.6006 kL
